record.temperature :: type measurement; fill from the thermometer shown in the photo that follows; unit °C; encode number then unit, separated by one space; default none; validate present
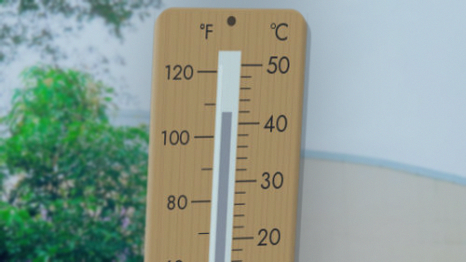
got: 42 °C
